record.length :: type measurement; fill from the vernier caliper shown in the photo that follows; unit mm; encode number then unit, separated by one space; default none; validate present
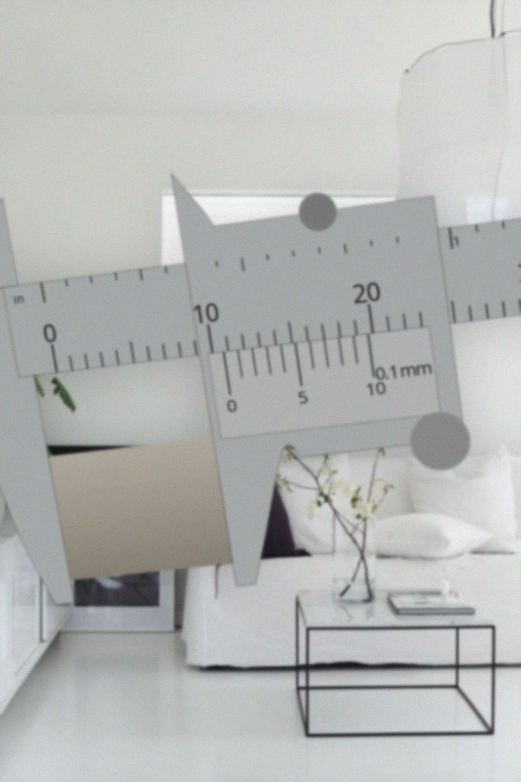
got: 10.7 mm
